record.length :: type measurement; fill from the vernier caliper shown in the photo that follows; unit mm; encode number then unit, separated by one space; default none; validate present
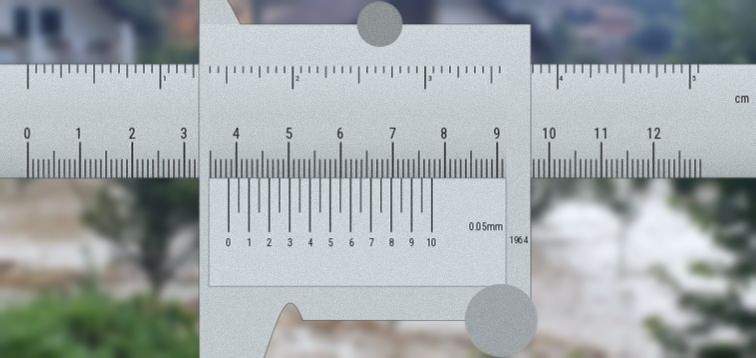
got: 38.5 mm
